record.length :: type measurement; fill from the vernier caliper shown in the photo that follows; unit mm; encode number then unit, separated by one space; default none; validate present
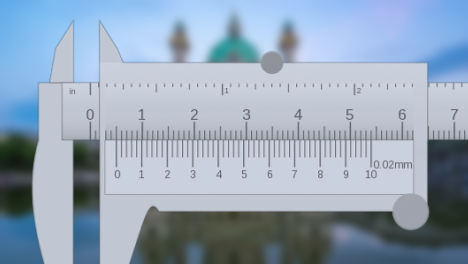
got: 5.0 mm
